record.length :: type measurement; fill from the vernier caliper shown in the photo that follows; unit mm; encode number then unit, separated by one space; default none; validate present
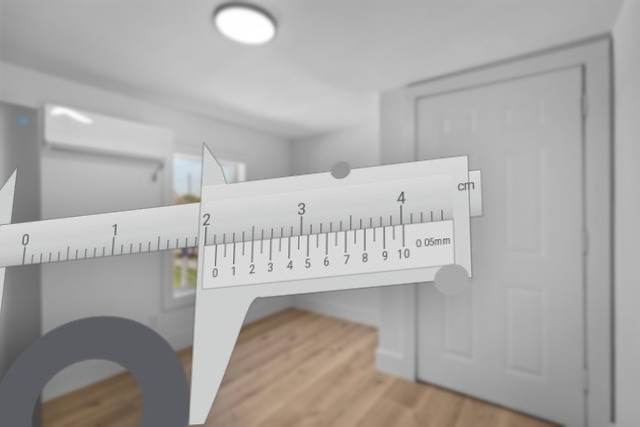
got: 21.2 mm
